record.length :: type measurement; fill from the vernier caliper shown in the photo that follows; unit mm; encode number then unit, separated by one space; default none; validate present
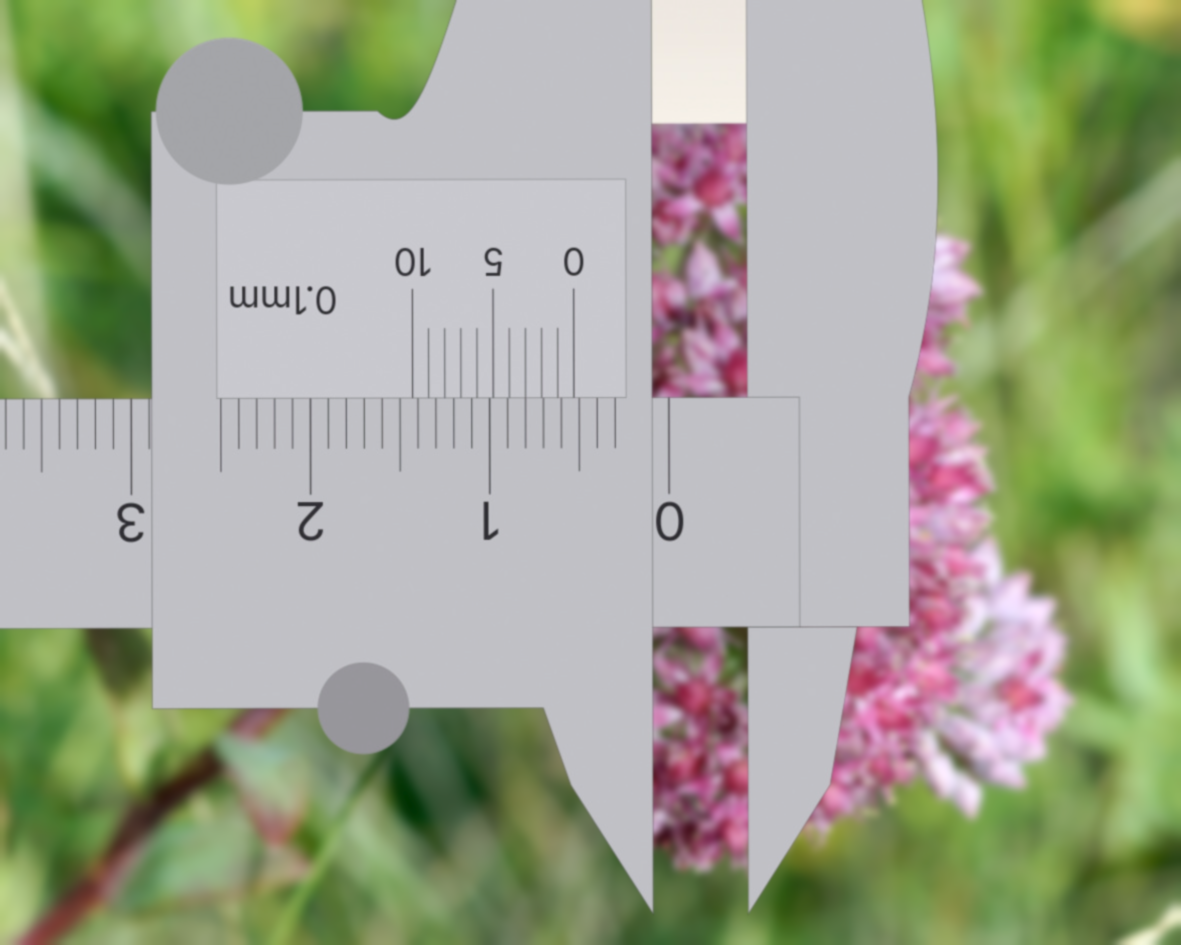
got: 5.3 mm
